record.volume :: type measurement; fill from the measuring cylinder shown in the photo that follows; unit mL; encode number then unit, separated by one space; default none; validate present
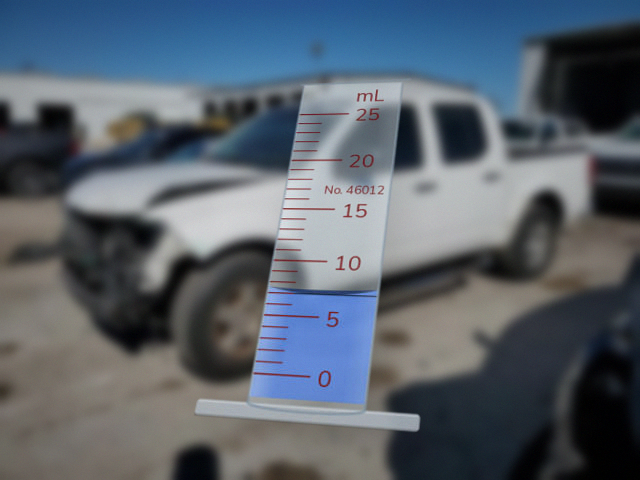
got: 7 mL
